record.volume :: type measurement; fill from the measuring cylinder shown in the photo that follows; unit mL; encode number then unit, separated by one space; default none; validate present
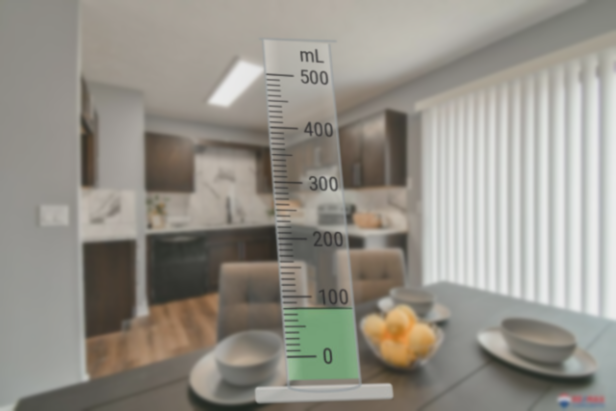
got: 80 mL
